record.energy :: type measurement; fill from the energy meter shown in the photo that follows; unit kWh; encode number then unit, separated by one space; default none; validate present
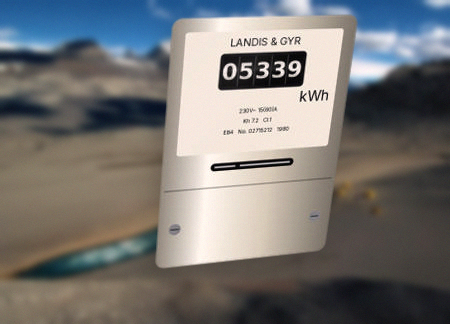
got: 5339 kWh
